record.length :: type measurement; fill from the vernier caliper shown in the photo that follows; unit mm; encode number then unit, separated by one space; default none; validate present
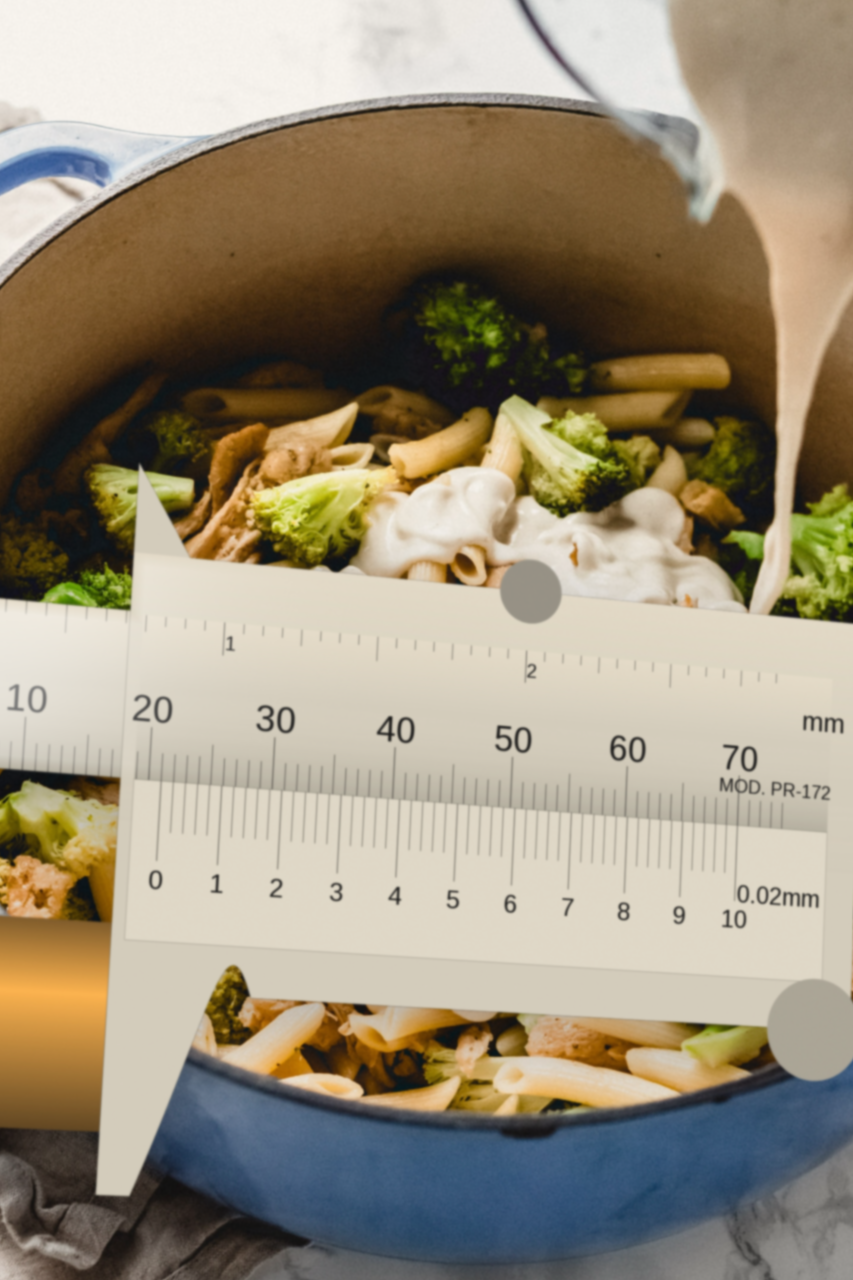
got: 21.0 mm
